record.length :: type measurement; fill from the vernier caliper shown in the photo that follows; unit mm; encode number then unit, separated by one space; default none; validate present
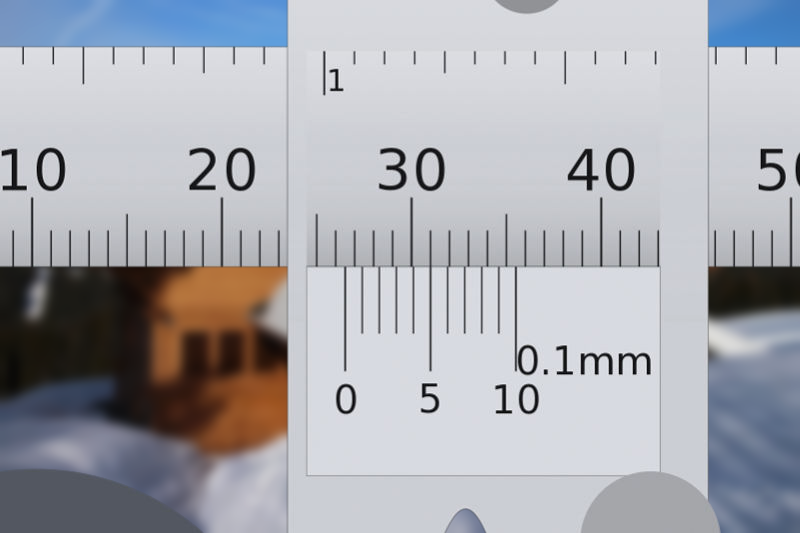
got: 26.5 mm
